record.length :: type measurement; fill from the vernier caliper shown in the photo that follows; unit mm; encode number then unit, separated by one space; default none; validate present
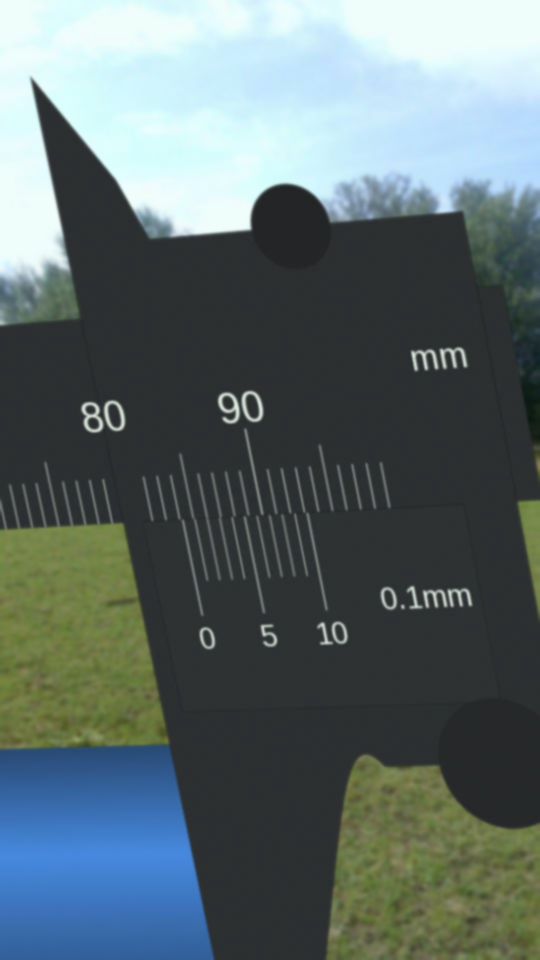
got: 84.2 mm
